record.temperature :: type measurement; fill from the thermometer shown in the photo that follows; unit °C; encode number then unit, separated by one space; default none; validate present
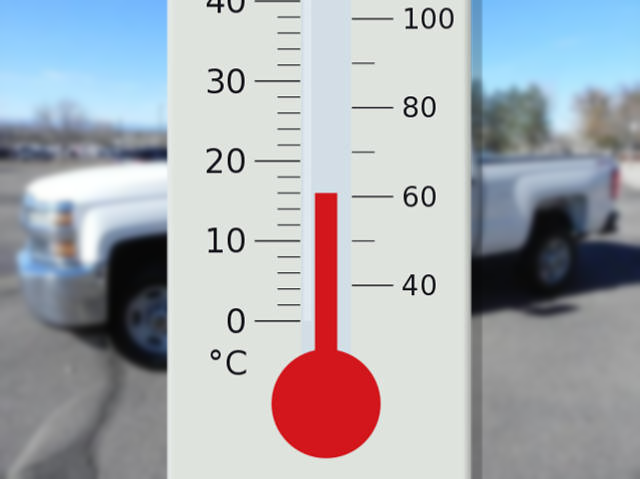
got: 16 °C
